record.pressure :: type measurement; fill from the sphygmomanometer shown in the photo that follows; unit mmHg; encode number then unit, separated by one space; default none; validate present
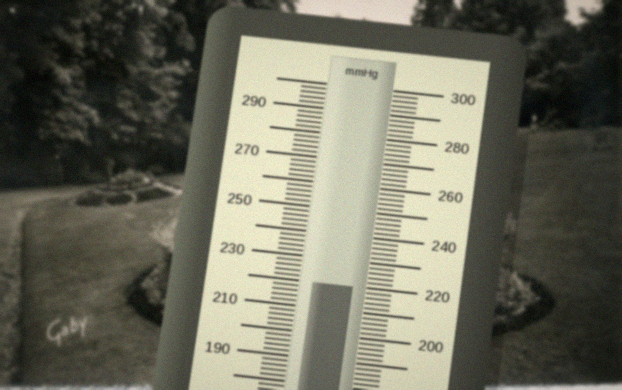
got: 220 mmHg
